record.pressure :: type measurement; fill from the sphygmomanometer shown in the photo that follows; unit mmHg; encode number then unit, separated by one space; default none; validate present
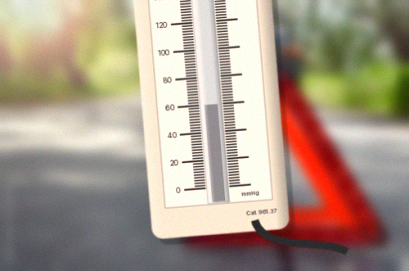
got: 60 mmHg
